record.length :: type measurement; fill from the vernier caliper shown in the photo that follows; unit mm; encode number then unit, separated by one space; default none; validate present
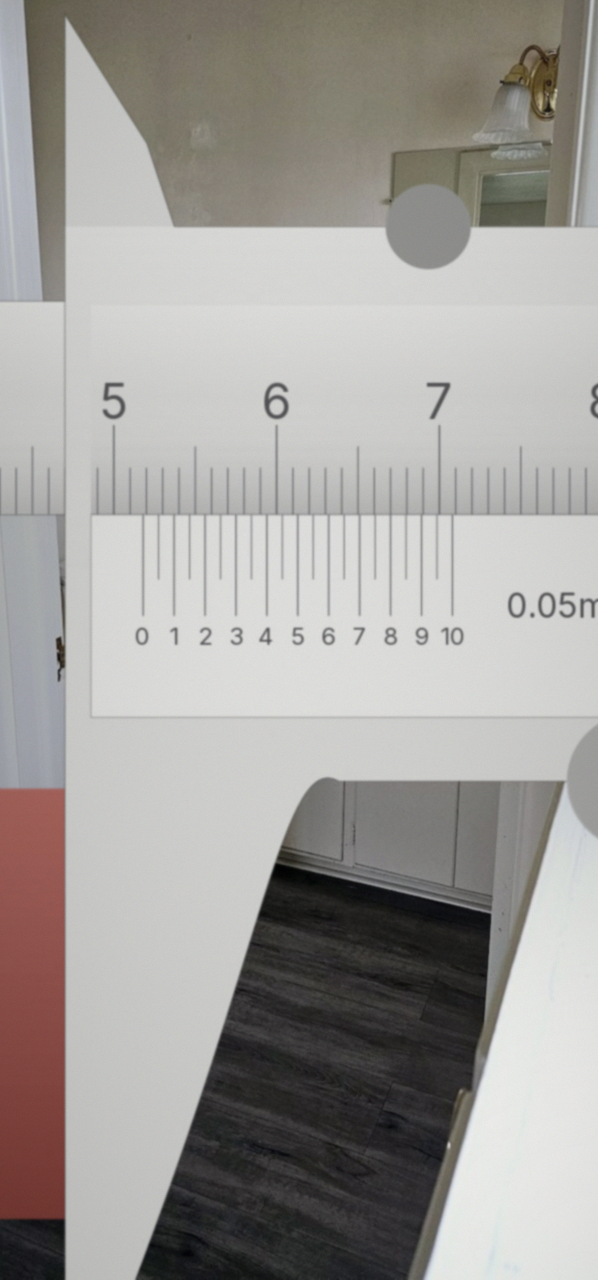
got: 51.8 mm
